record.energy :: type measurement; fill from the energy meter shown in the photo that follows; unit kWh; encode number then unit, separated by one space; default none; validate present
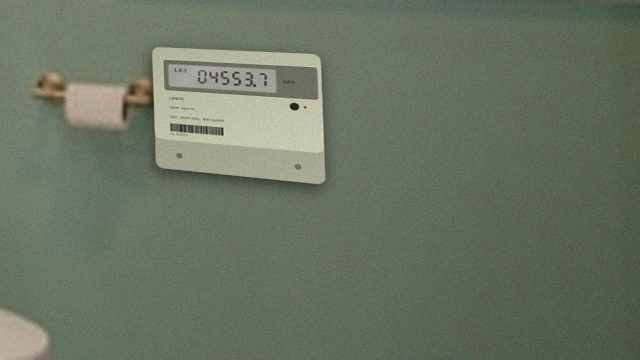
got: 4553.7 kWh
